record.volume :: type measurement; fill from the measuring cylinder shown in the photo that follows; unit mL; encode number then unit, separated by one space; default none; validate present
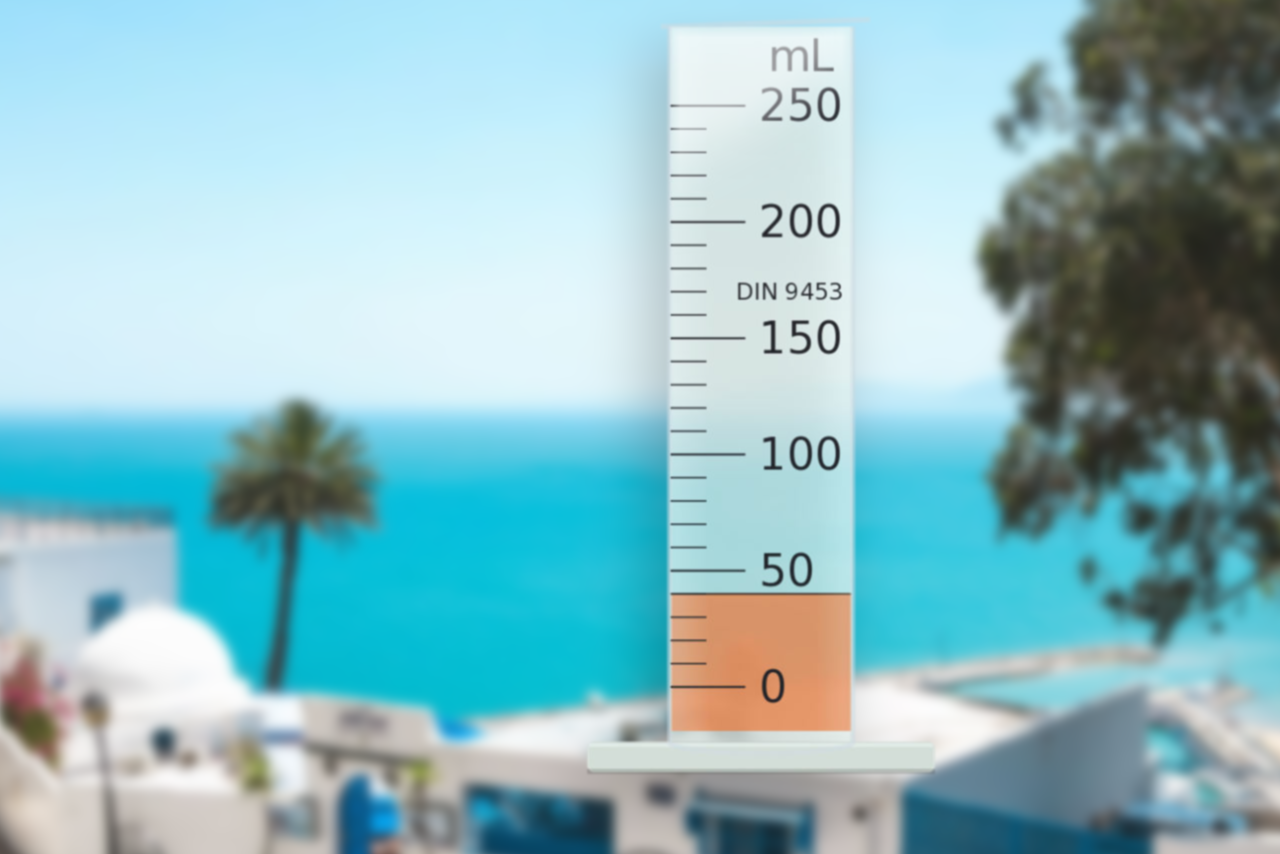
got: 40 mL
